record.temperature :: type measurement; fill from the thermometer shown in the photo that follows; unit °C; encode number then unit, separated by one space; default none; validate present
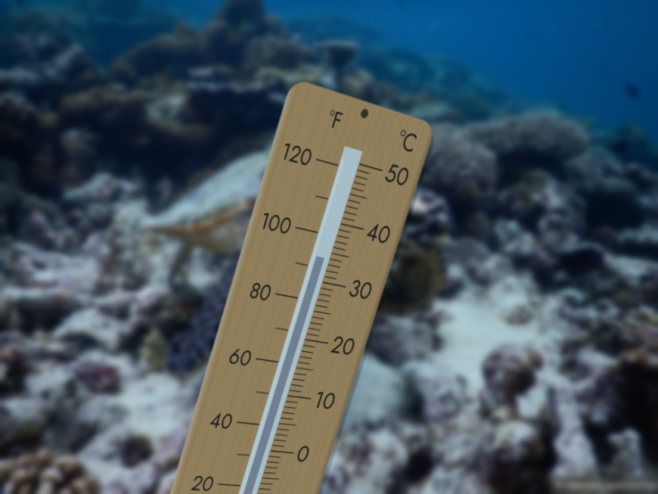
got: 34 °C
